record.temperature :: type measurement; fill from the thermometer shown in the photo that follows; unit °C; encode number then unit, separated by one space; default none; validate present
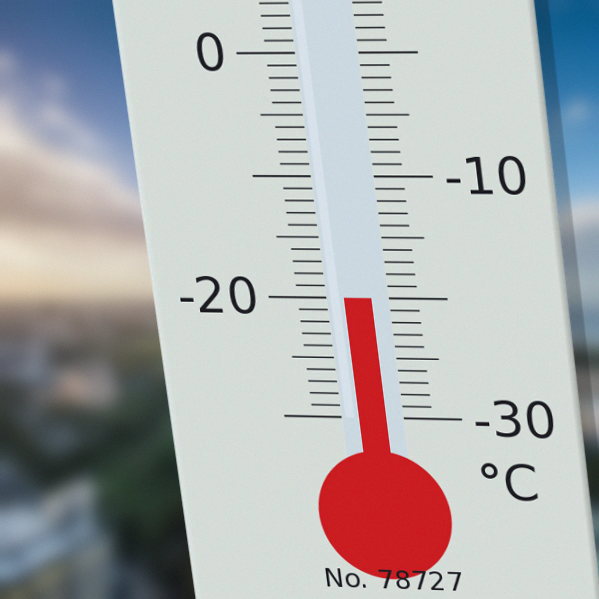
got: -20 °C
